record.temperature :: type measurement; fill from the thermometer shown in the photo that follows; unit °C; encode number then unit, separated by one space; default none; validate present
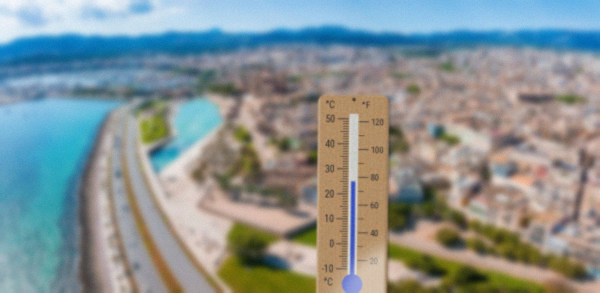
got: 25 °C
